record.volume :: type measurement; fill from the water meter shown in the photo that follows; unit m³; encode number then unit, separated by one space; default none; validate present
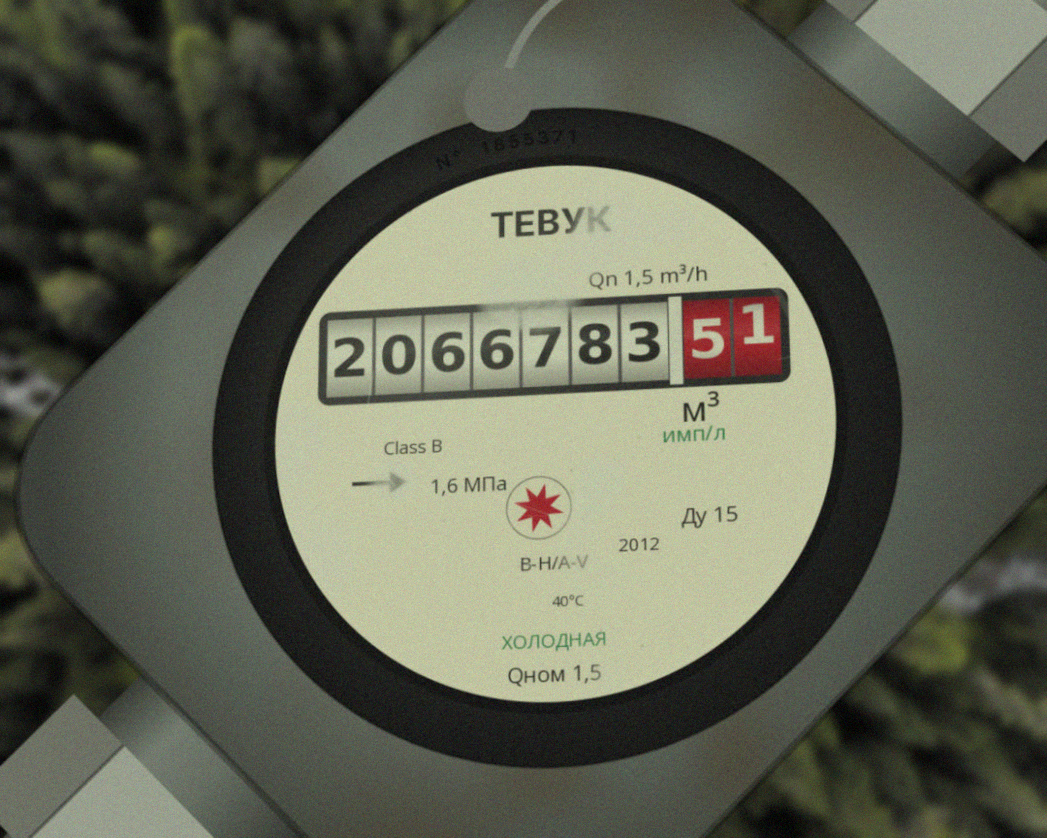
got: 2066783.51 m³
